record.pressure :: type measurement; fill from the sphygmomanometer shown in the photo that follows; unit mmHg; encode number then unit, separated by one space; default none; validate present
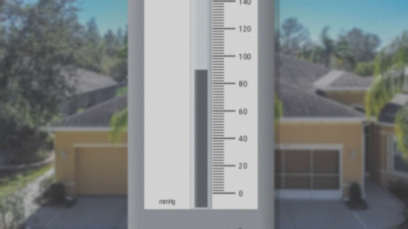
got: 90 mmHg
